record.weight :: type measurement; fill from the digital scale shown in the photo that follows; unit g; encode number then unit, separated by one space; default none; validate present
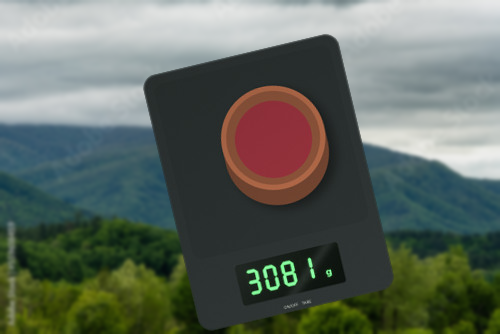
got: 3081 g
